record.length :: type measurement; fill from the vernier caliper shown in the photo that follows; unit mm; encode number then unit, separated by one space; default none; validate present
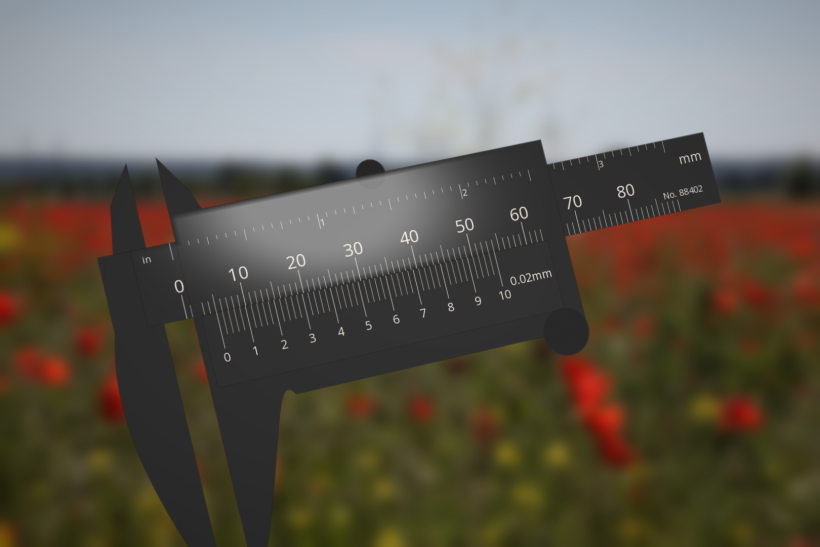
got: 5.0 mm
